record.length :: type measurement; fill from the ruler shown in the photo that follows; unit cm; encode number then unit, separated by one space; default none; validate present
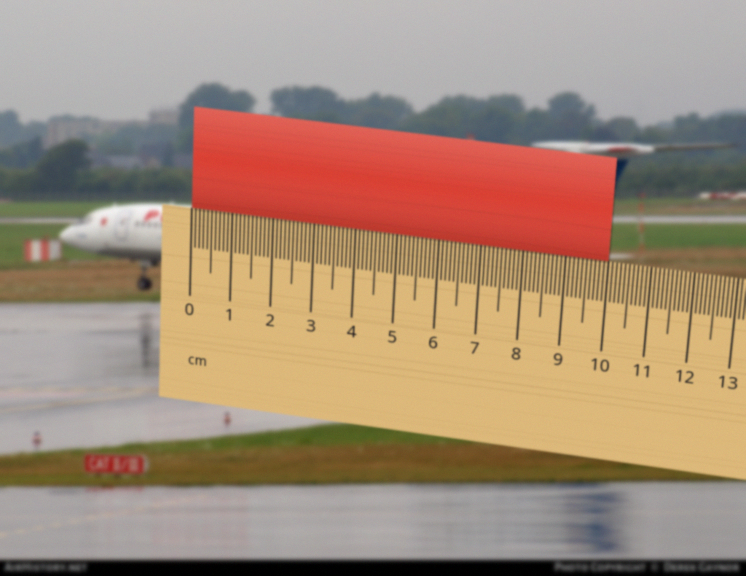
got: 10 cm
